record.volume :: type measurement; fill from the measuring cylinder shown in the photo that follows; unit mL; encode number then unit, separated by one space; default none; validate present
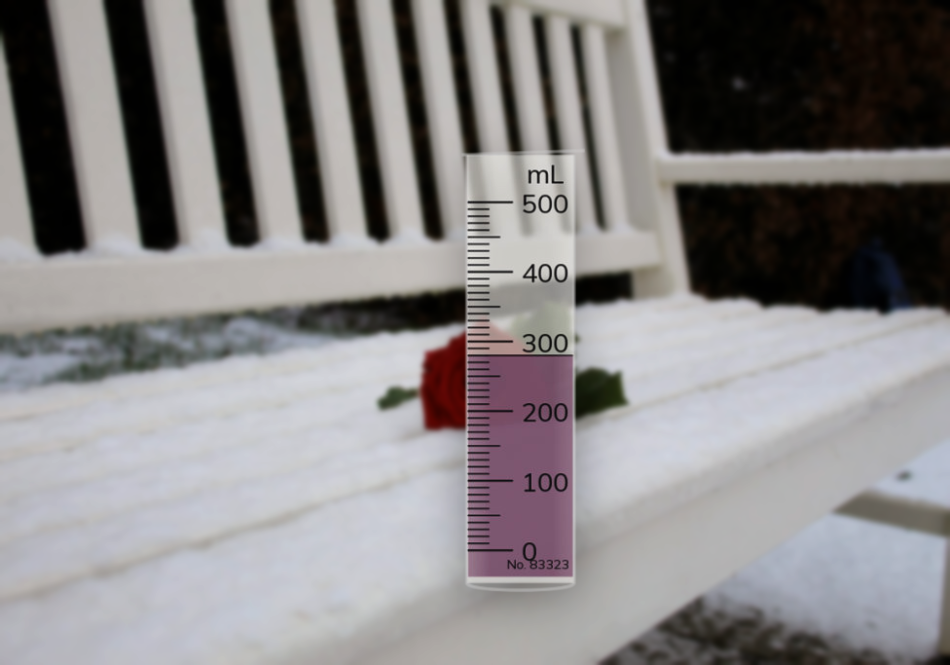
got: 280 mL
